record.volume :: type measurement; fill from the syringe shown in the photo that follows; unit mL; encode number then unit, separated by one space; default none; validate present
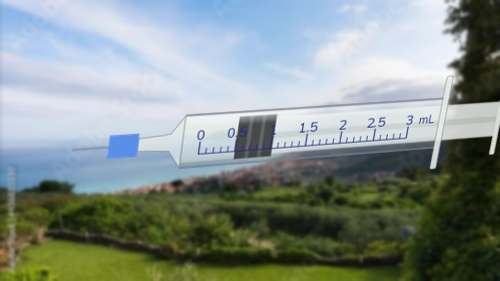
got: 0.5 mL
